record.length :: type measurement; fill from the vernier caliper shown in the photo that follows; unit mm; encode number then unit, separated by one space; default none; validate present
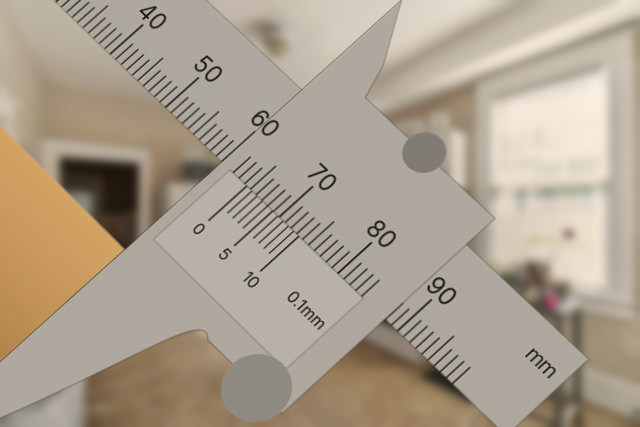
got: 64.4 mm
